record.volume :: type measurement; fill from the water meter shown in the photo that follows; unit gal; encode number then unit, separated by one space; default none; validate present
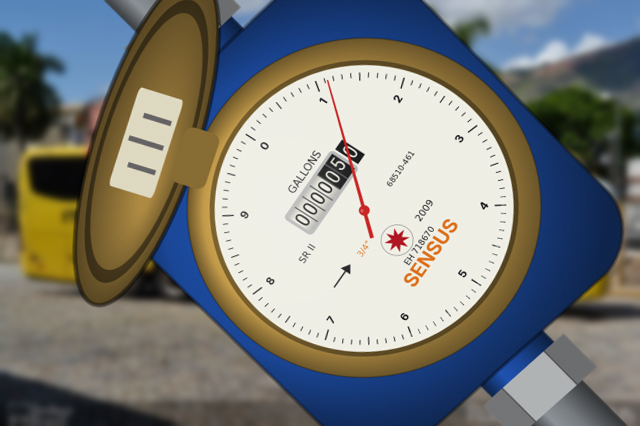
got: 51.1 gal
